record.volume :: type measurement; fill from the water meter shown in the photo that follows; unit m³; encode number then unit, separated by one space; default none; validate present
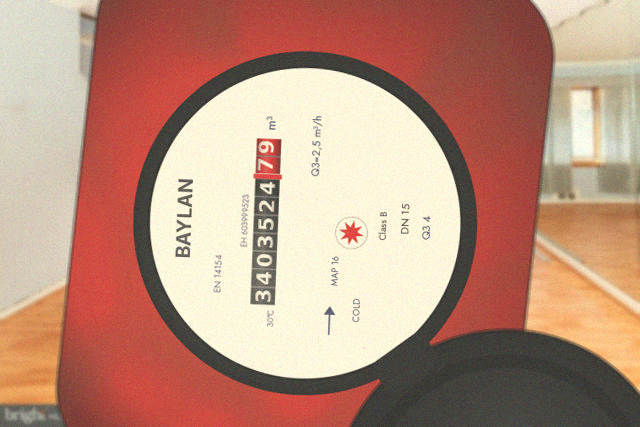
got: 3403524.79 m³
